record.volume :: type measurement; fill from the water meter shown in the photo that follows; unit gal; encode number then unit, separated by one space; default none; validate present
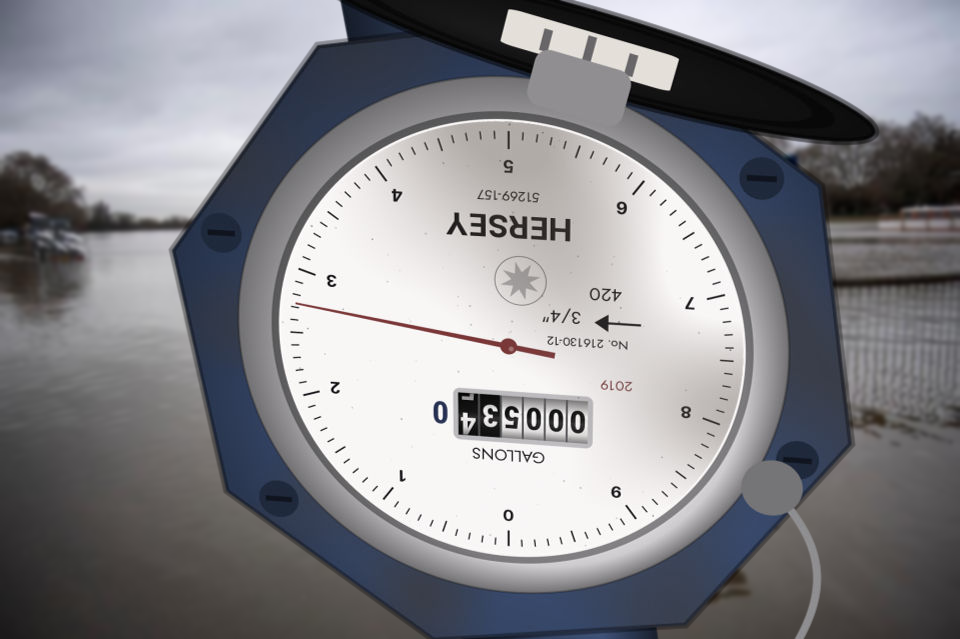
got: 5342.7 gal
